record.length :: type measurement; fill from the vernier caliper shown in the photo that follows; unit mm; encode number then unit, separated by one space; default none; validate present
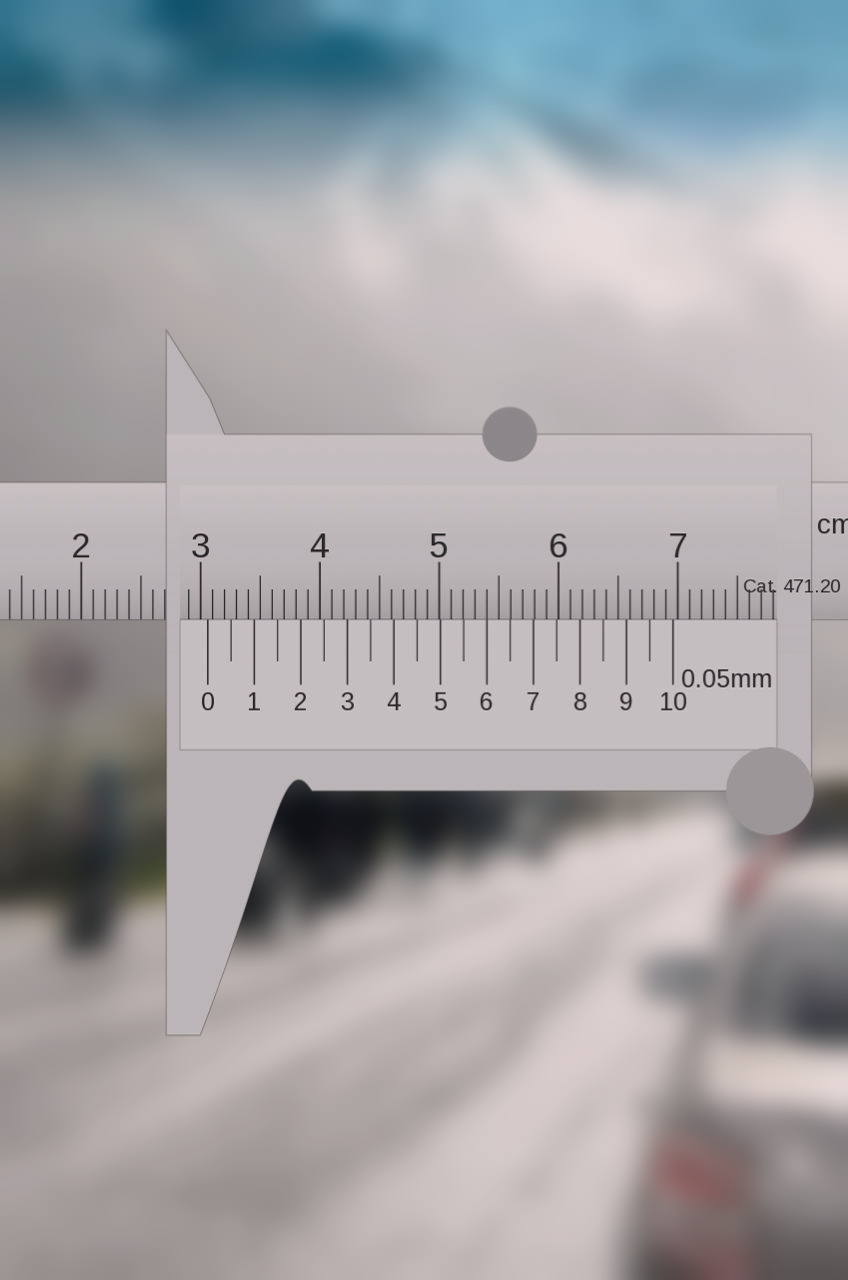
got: 30.6 mm
